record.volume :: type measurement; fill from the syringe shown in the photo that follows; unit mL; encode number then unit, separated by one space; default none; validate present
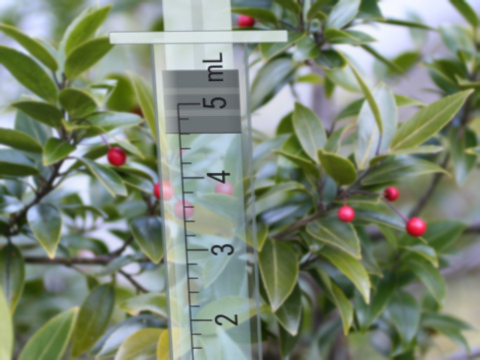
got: 4.6 mL
